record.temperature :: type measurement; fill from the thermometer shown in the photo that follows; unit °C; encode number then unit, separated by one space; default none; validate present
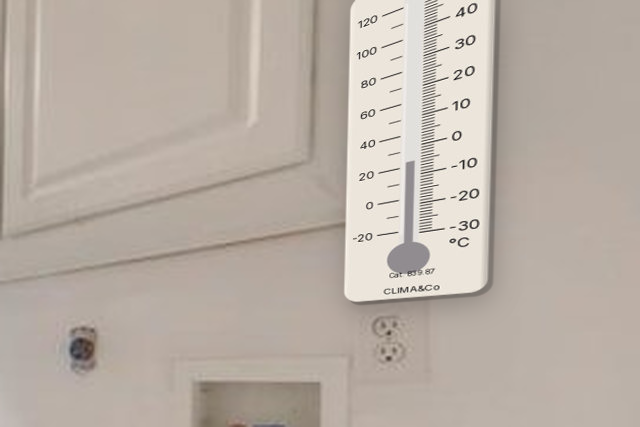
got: -5 °C
